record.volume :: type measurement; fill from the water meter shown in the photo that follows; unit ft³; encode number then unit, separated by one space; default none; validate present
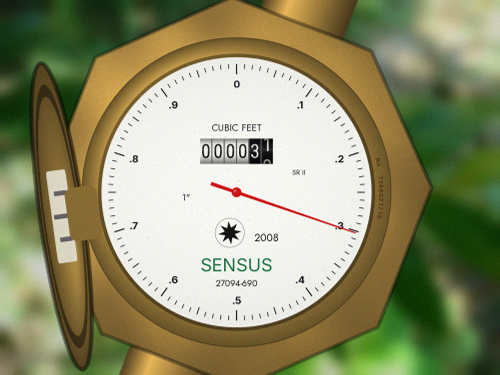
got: 31.30 ft³
